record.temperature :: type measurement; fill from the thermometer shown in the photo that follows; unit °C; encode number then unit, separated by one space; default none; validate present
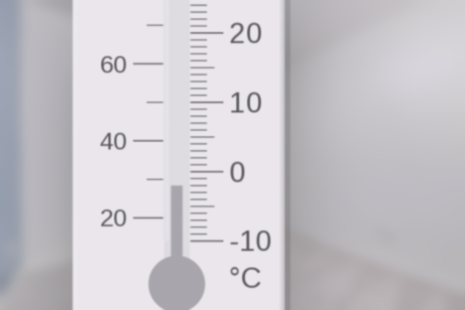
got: -2 °C
